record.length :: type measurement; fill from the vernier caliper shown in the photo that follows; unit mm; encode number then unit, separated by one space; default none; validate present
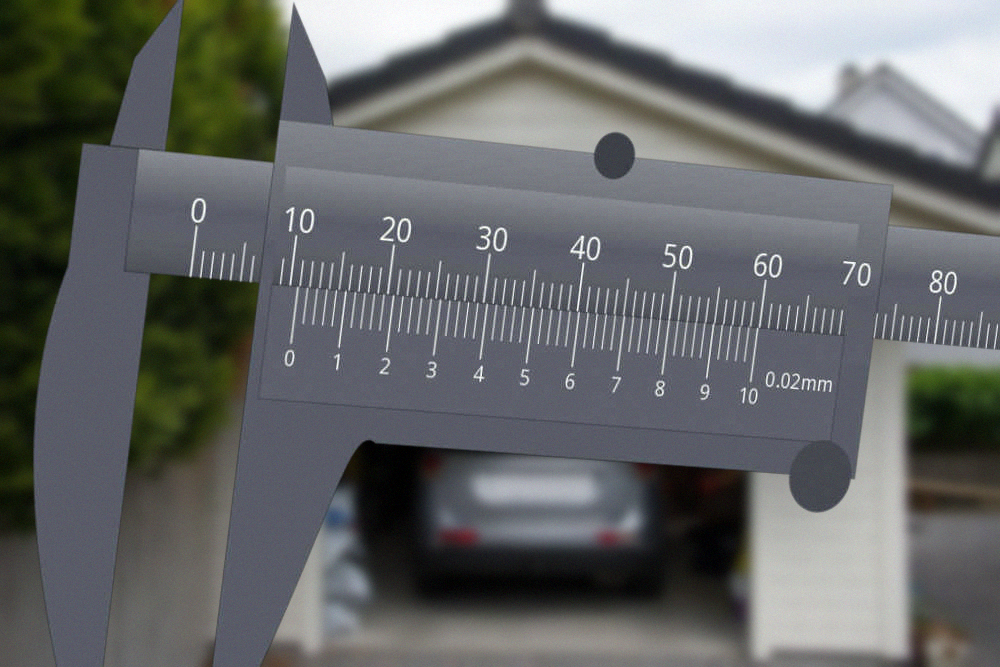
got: 10.8 mm
